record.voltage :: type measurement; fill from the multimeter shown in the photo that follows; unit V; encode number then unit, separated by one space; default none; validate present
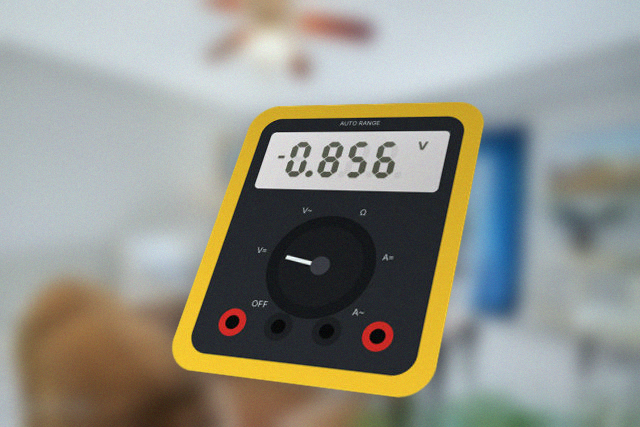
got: -0.856 V
